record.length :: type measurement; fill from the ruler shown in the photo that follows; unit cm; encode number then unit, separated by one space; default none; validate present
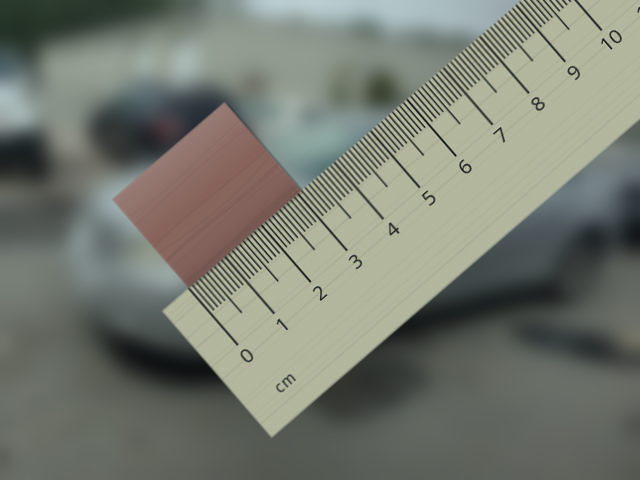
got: 3.1 cm
